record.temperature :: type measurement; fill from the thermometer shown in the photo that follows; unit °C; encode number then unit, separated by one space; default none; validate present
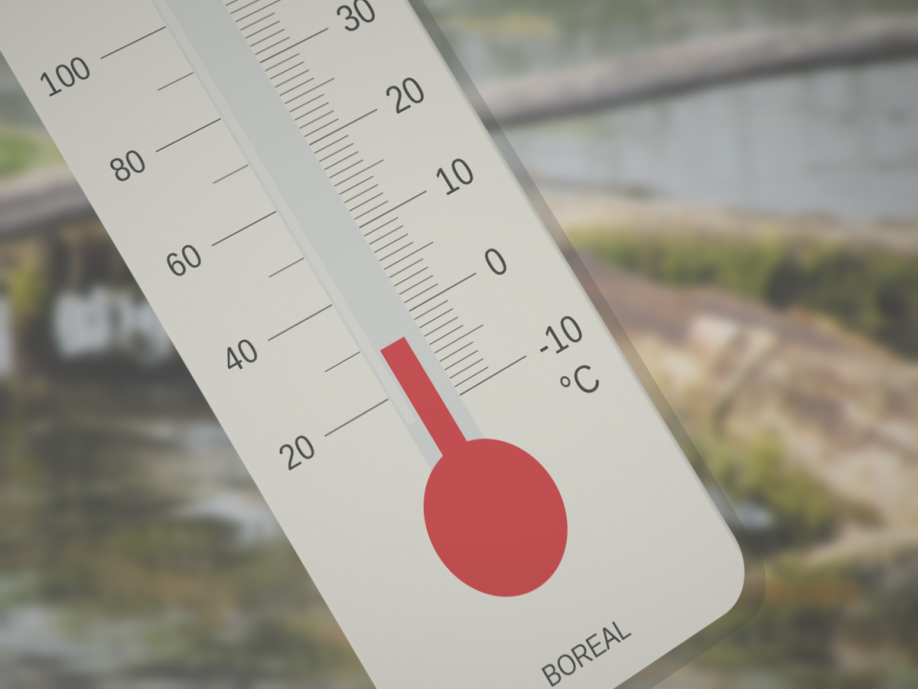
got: -2 °C
